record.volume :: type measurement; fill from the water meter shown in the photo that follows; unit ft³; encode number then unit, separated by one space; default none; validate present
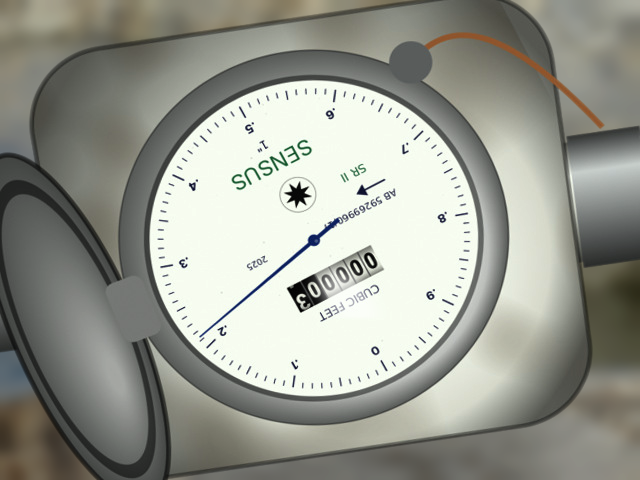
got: 3.21 ft³
